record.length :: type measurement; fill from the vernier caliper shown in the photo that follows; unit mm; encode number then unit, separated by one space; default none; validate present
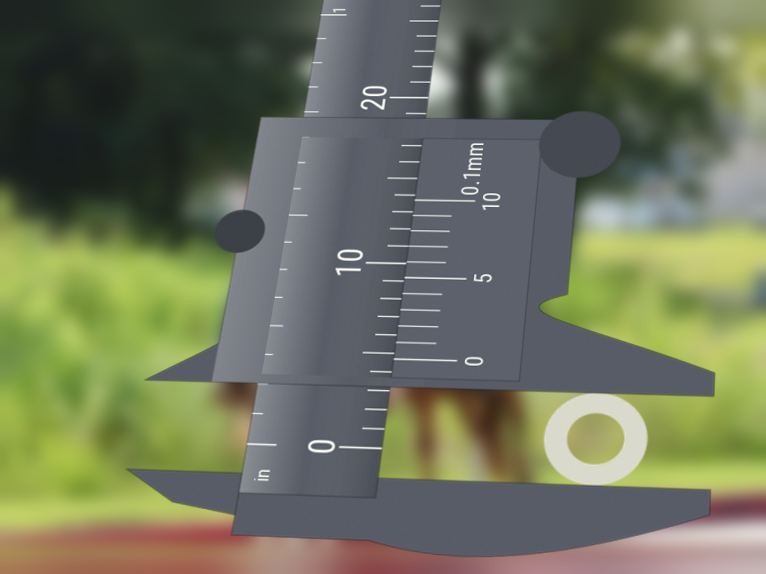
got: 4.7 mm
